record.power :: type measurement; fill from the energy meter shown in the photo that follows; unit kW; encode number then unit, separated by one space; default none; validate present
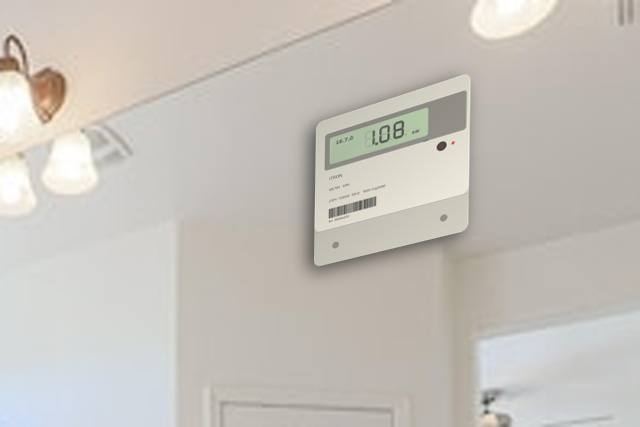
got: 1.08 kW
